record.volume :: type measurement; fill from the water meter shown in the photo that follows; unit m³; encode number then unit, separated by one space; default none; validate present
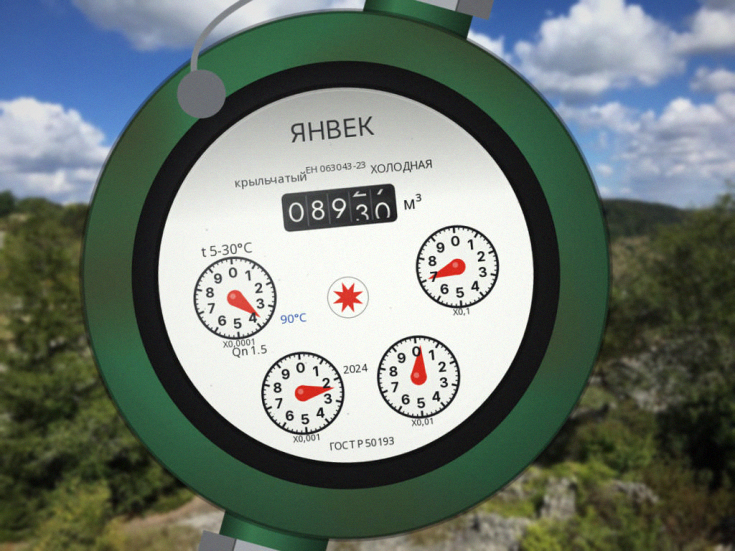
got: 8929.7023 m³
